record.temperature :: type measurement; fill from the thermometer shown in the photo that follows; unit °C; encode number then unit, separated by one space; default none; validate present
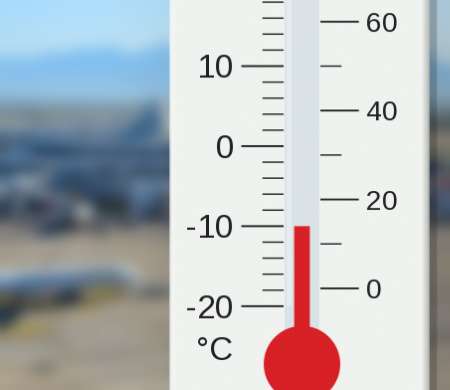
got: -10 °C
